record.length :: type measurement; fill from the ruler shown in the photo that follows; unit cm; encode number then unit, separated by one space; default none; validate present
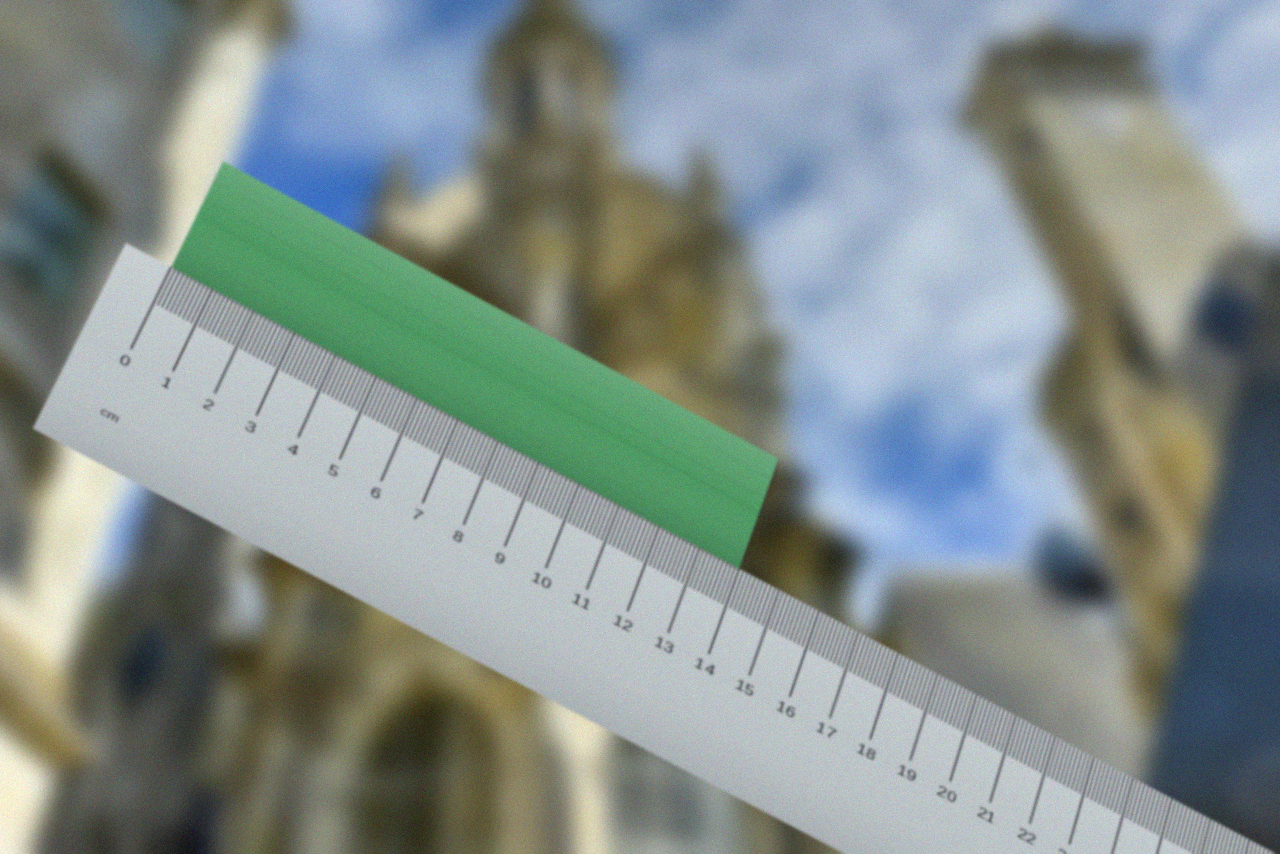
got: 14 cm
